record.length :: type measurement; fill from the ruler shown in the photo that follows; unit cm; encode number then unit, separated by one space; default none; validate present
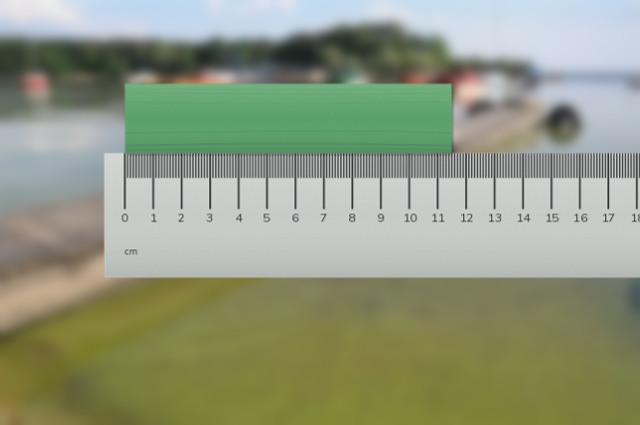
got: 11.5 cm
